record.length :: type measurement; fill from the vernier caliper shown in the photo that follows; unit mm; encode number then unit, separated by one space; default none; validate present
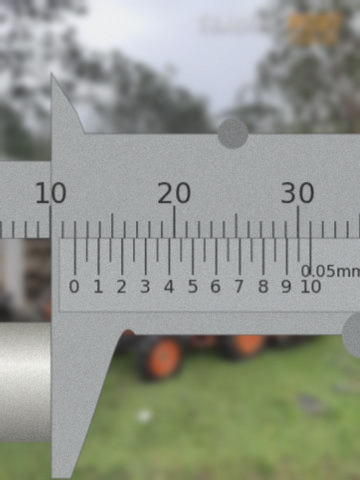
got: 12.0 mm
